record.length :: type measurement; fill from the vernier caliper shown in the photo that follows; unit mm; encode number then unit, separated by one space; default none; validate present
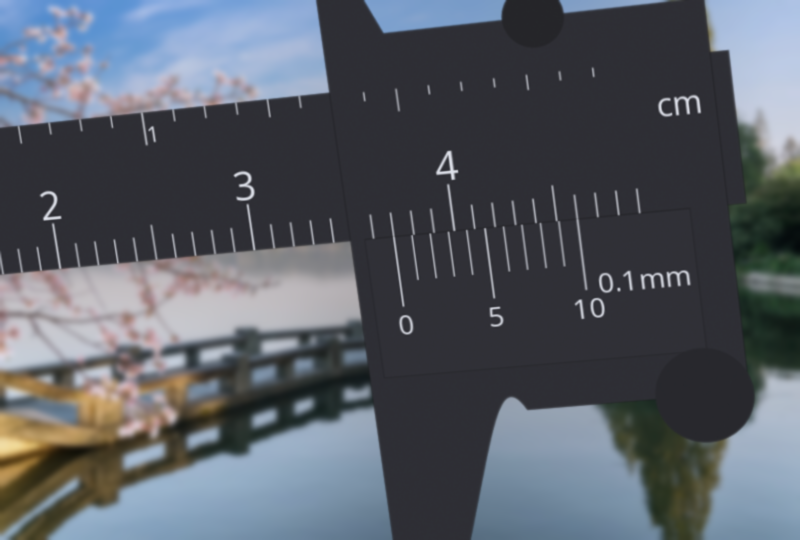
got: 37.0 mm
